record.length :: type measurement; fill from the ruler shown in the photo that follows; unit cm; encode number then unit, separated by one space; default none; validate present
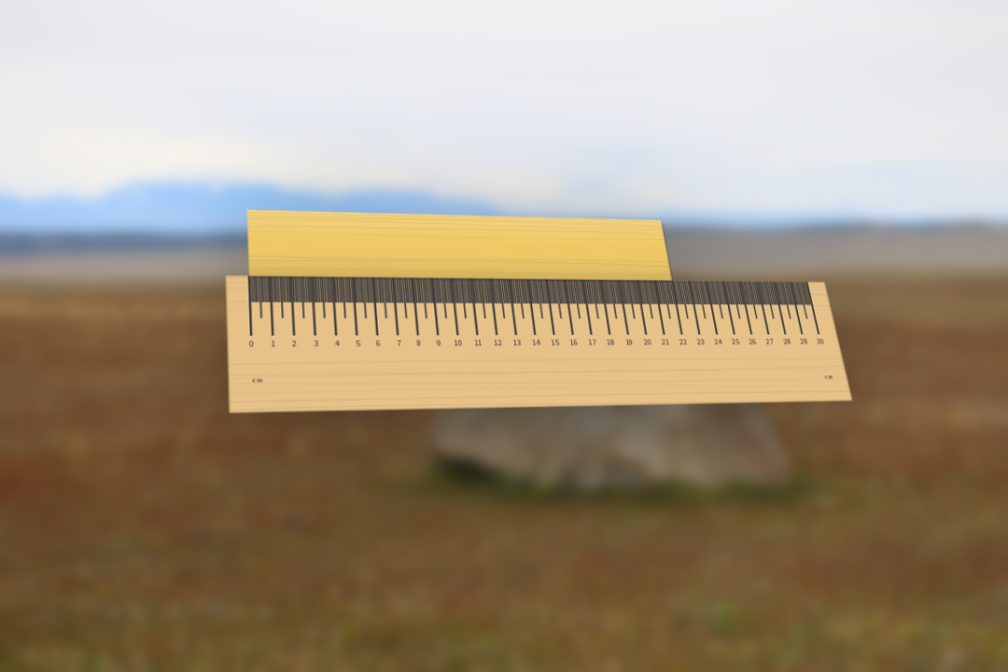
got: 22 cm
